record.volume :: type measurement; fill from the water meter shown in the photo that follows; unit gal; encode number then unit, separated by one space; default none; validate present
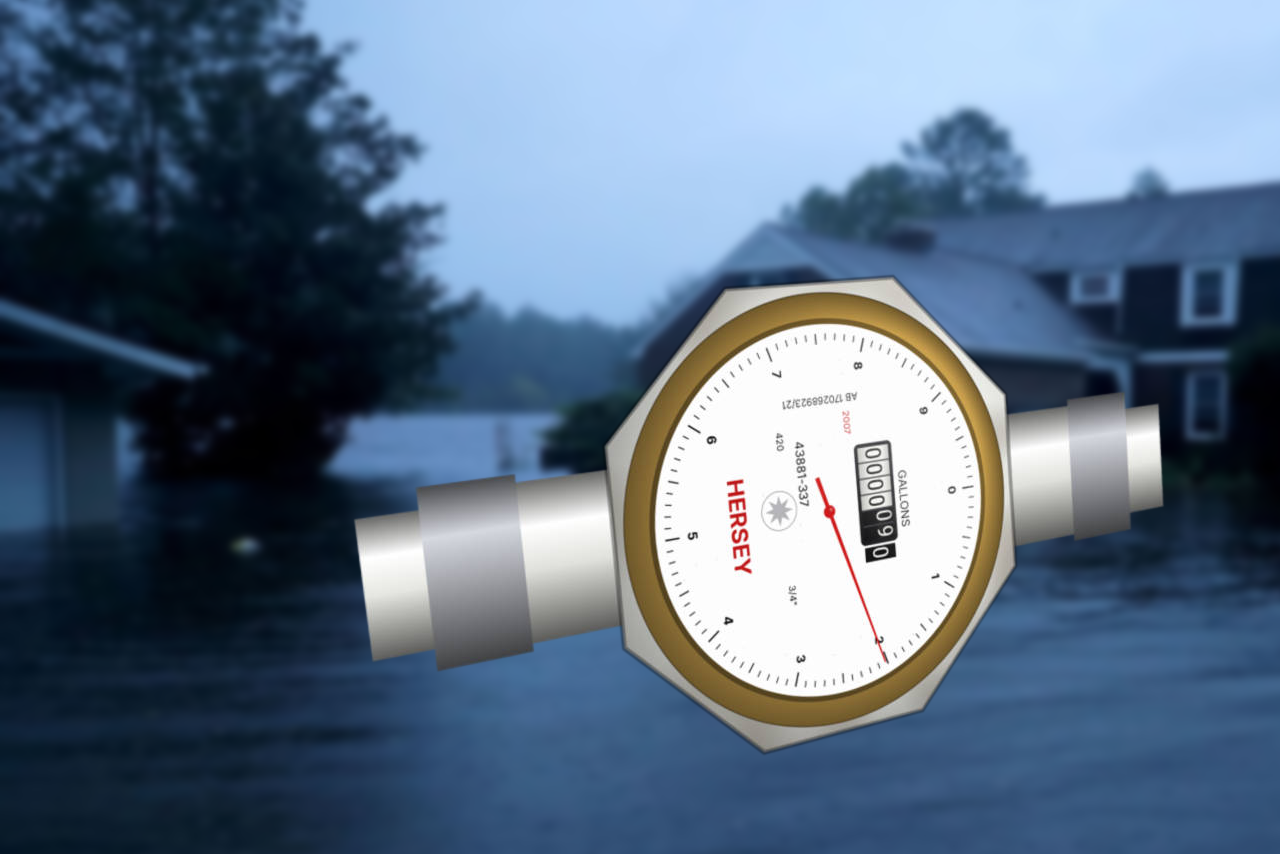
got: 92.0 gal
